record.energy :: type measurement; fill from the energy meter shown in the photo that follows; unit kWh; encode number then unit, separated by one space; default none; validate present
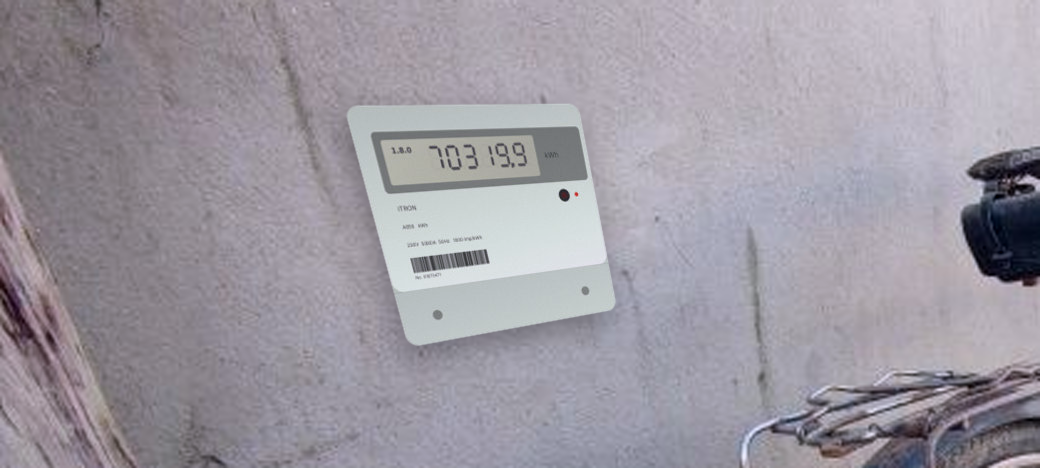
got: 70319.9 kWh
